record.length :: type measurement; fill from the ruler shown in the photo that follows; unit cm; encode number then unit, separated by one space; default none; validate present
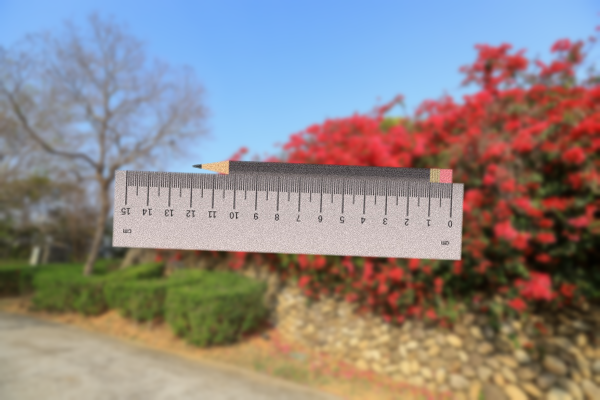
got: 12 cm
